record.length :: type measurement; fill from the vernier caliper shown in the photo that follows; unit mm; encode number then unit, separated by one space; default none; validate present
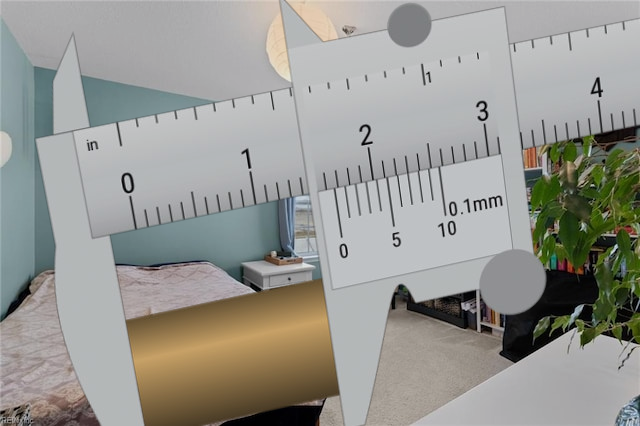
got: 16.7 mm
